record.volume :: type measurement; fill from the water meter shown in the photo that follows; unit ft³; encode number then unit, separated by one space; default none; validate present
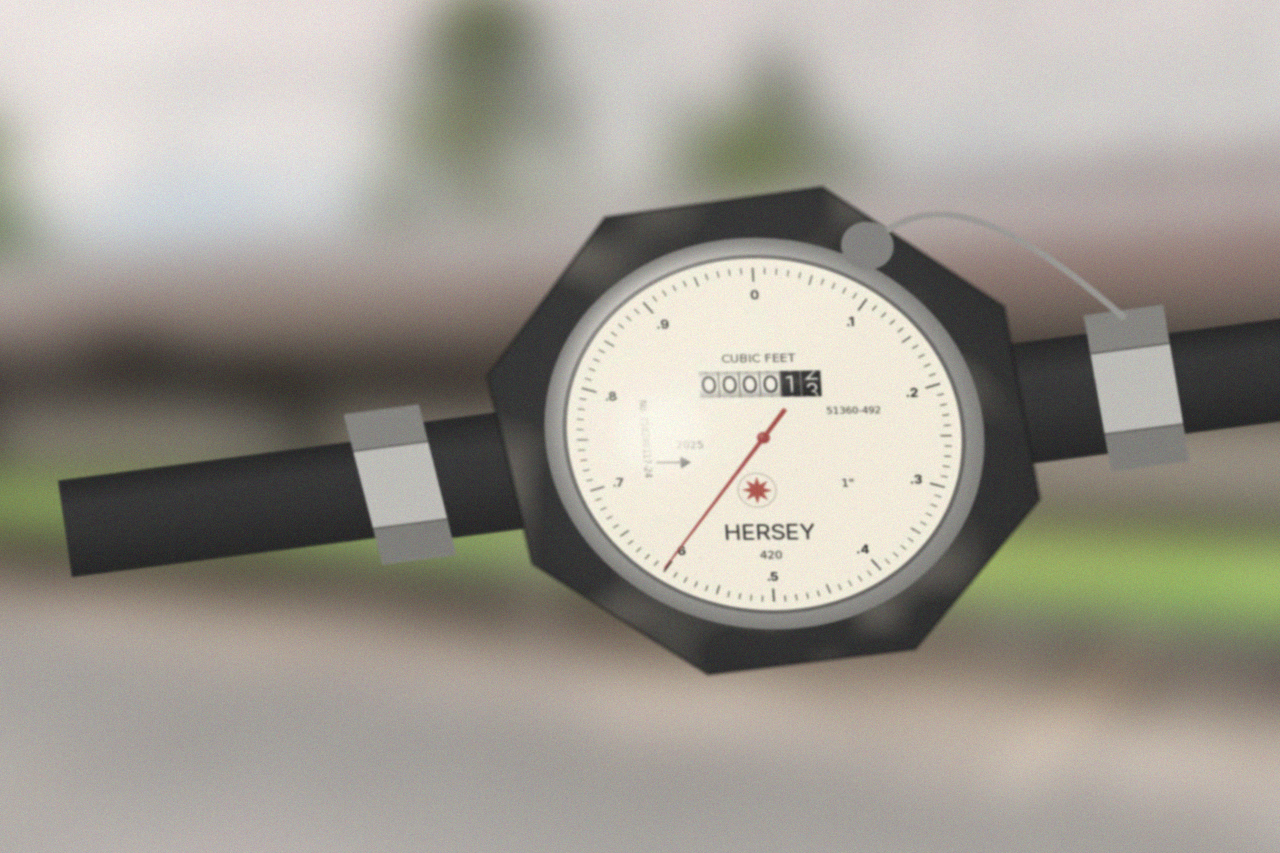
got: 12.60 ft³
